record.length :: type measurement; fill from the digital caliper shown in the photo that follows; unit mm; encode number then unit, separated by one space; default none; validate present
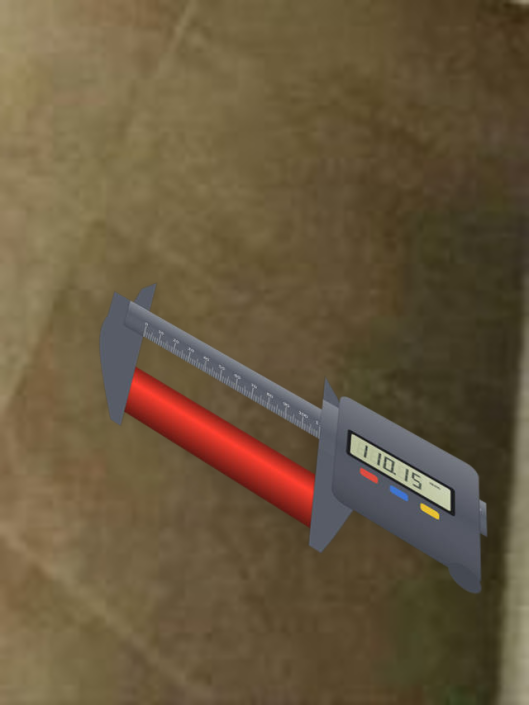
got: 110.15 mm
